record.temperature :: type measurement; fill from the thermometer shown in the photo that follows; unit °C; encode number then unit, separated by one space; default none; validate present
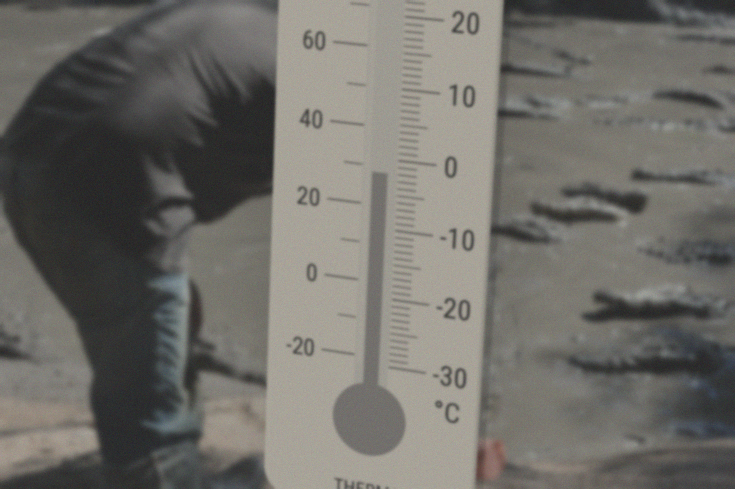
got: -2 °C
